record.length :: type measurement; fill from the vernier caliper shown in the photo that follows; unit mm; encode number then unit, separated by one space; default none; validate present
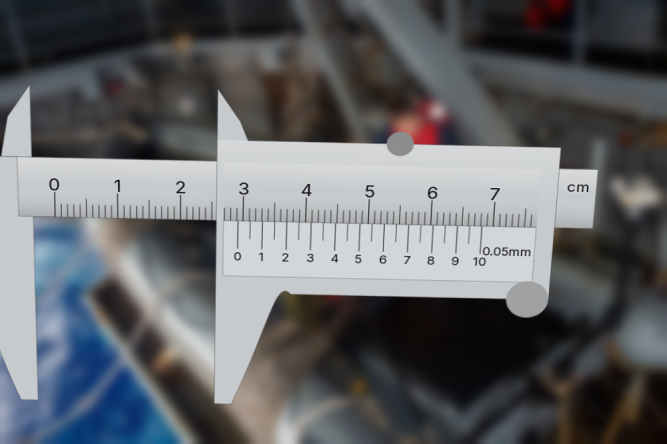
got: 29.2 mm
